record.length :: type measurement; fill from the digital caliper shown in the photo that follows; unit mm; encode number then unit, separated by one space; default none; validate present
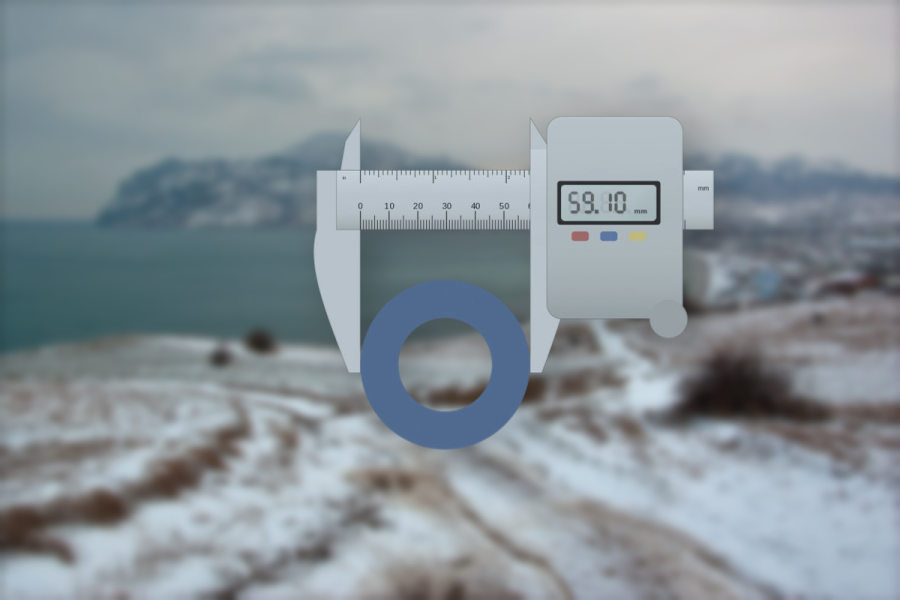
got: 59.10 mm
